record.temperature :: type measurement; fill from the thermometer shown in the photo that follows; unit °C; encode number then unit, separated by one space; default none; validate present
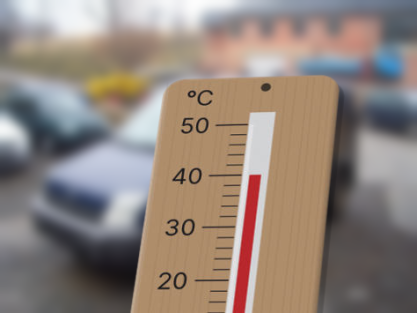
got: 40 °C
